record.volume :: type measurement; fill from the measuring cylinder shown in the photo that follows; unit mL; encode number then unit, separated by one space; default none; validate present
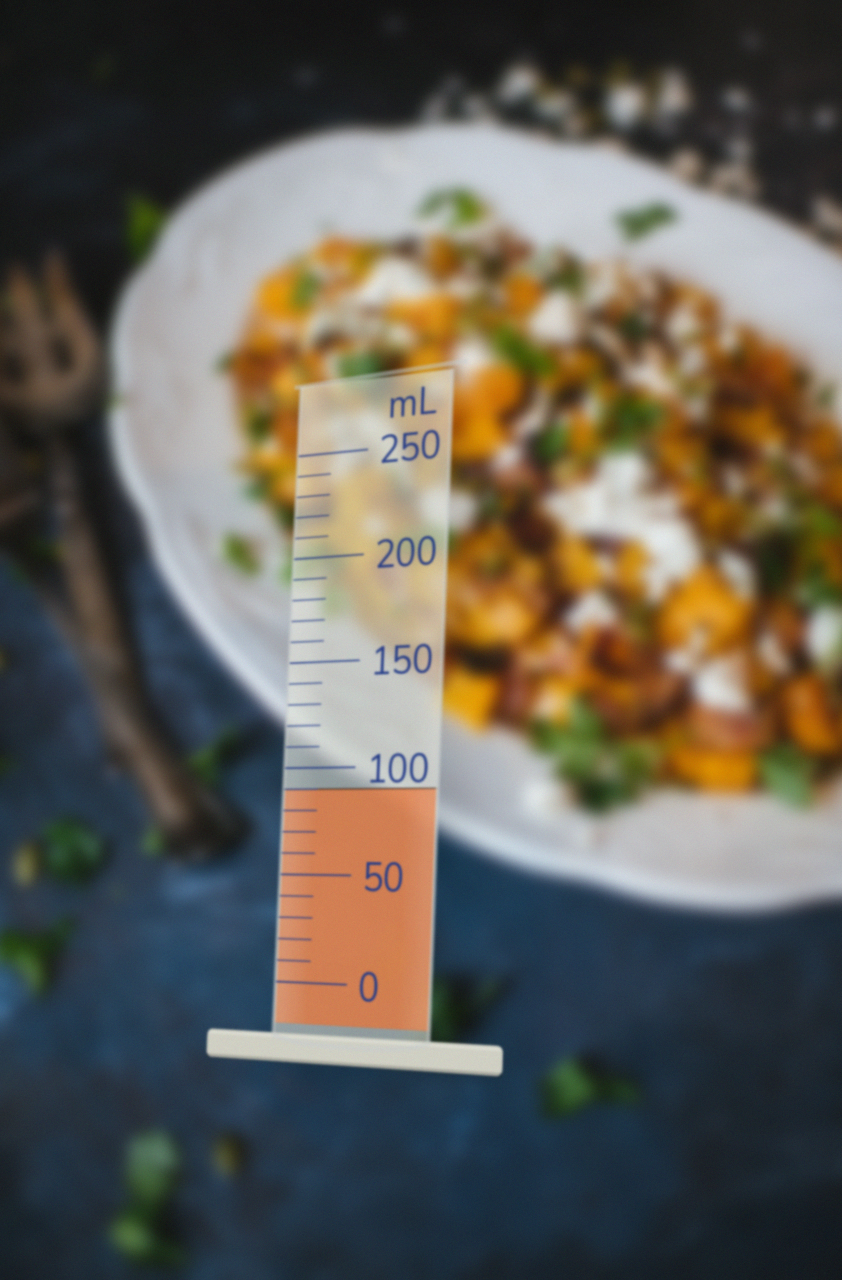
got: 90 mL
